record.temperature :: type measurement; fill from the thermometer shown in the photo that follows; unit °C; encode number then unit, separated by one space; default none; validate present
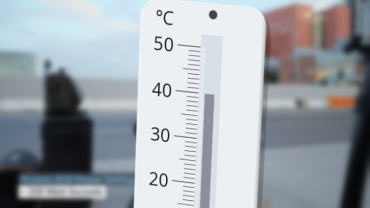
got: 40 °C
